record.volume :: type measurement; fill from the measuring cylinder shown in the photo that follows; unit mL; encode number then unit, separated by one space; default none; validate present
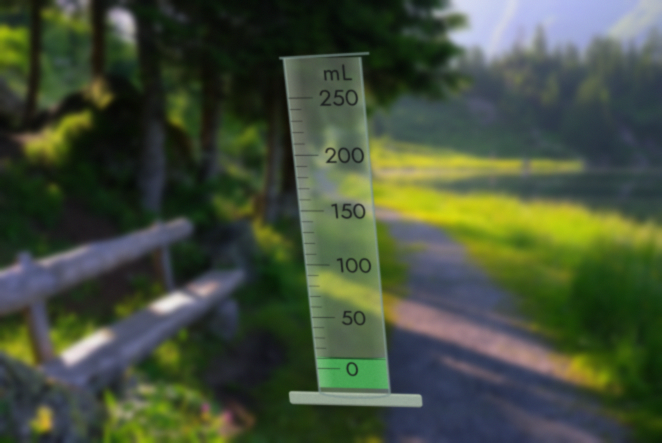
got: 10 mL
